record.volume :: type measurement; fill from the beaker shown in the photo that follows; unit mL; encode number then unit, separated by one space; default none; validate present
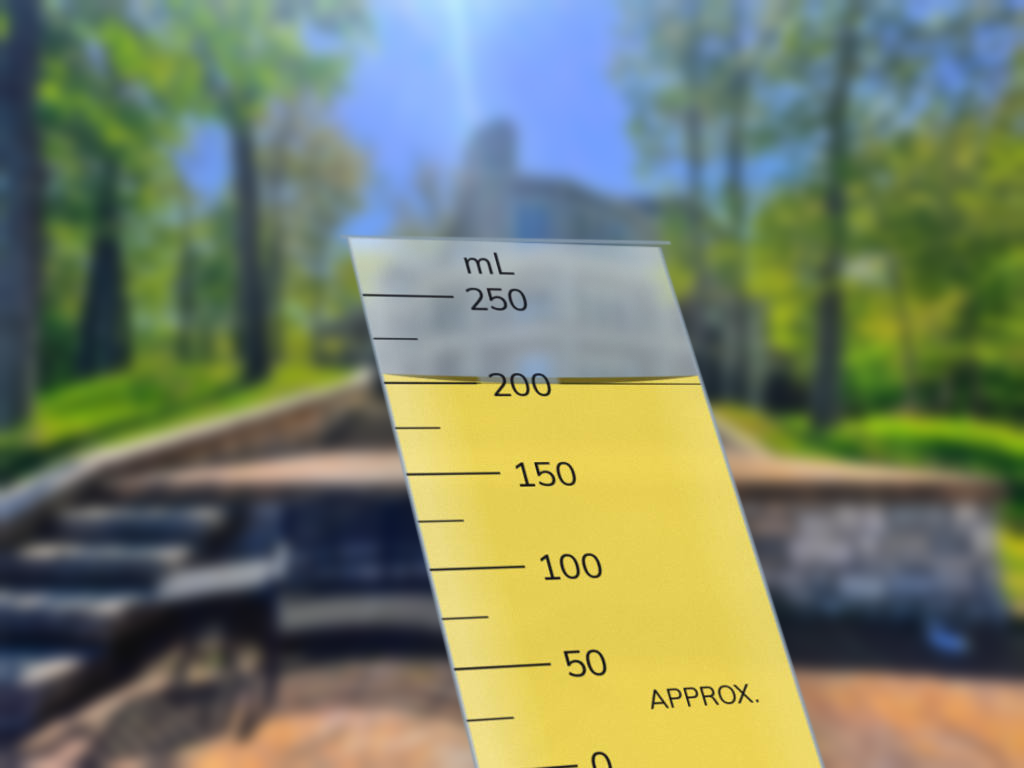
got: 200 mL
